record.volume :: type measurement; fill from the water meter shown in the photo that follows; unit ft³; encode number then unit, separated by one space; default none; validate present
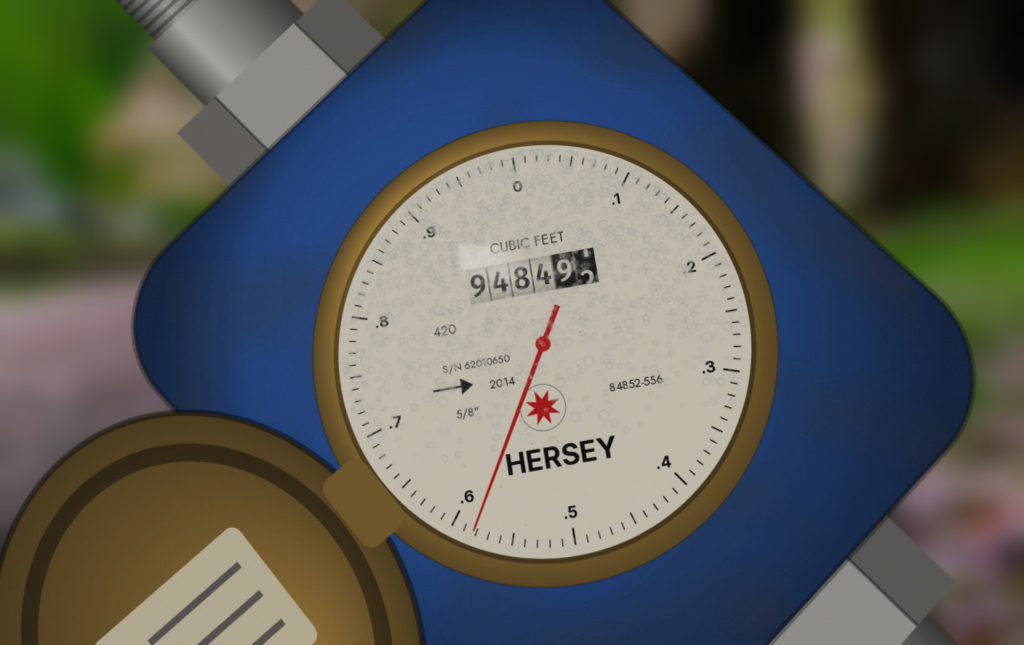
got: 948491.58 ft³
